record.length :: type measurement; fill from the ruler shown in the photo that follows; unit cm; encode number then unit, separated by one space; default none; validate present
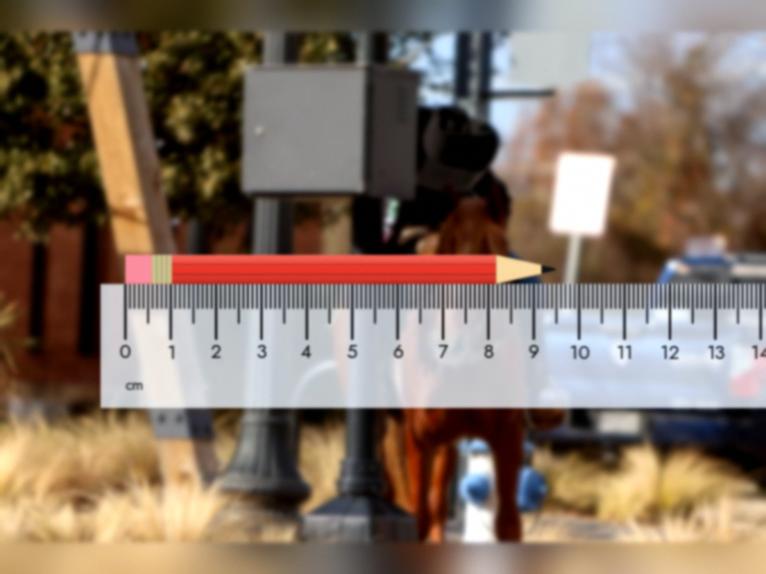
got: 9.5 cm
